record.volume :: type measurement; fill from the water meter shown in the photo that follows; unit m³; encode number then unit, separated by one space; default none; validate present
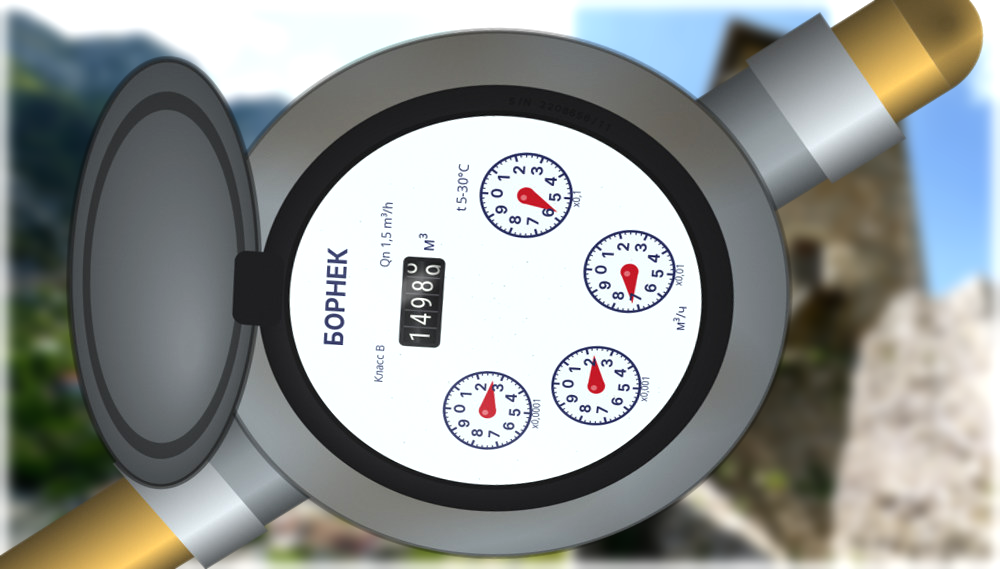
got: 14988.5722 m³
